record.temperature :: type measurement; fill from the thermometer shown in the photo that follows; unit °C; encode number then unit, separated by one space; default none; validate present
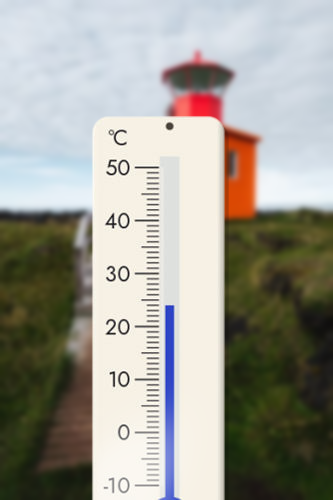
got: 24 °C
